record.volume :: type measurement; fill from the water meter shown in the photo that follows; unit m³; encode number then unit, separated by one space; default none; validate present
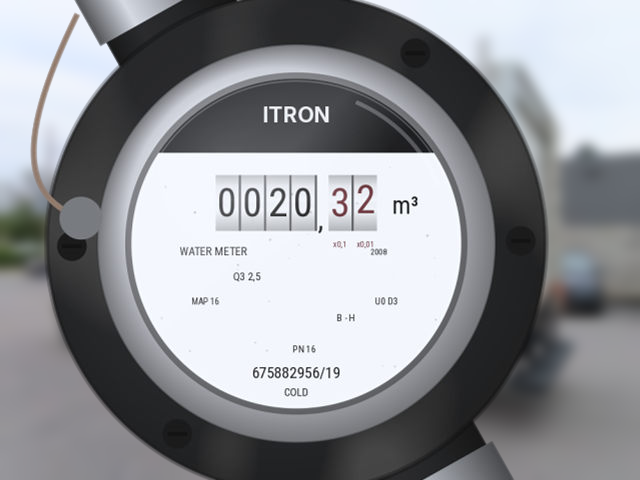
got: 20.32 m³
